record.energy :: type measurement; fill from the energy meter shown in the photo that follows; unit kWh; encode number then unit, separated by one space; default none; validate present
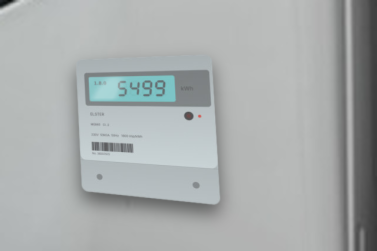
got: 5499 kWh
